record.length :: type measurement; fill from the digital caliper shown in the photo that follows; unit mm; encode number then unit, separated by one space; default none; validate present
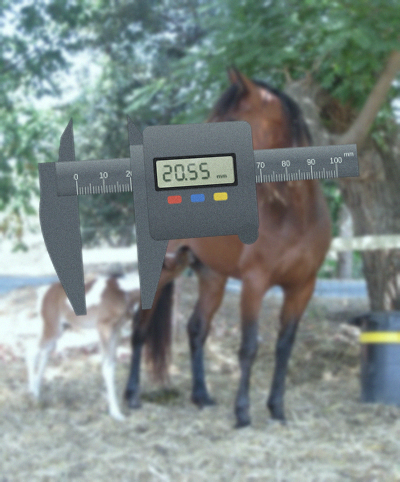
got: 20.55 mm
